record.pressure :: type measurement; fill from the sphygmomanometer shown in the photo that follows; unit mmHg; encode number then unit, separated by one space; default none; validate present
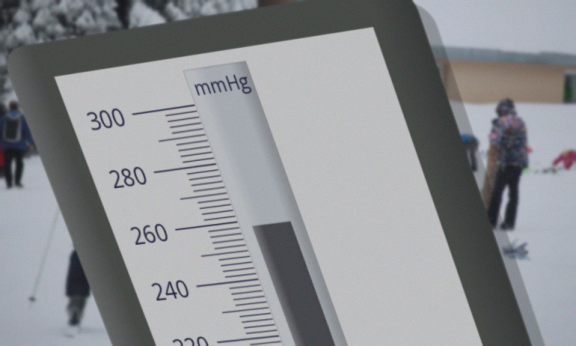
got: 258 mmHg
